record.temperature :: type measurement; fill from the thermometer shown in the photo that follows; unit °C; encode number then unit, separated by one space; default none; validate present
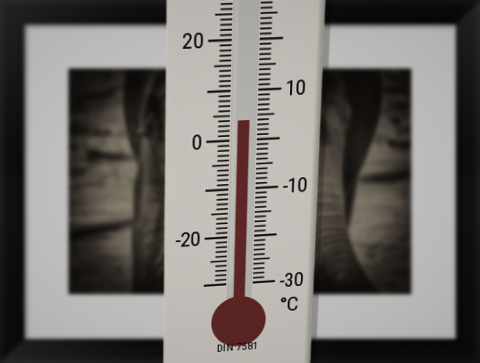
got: 4 °C
